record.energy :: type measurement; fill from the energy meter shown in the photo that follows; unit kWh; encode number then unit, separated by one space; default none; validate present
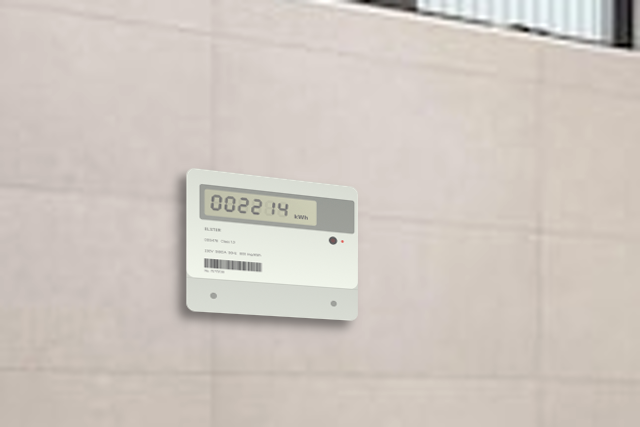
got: 2214 kWh
